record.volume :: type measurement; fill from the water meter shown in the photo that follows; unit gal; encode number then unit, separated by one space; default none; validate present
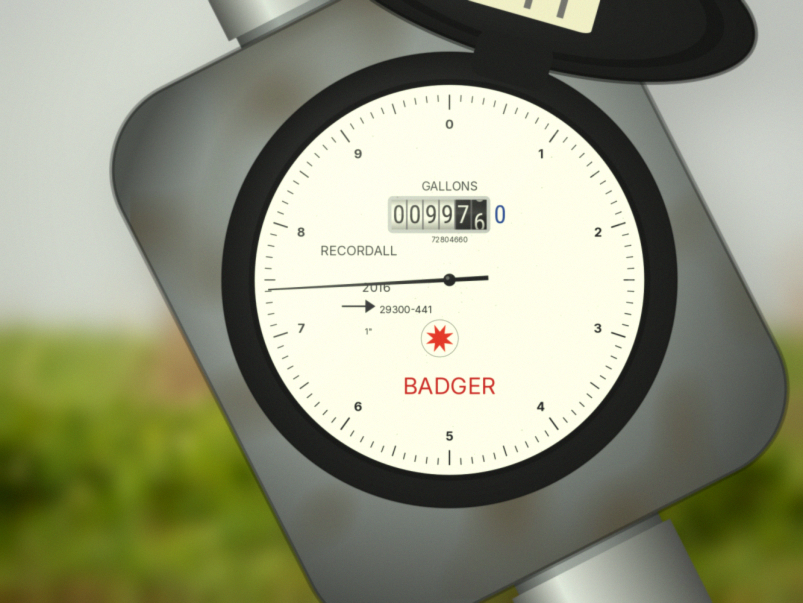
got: 99757.4 gal
